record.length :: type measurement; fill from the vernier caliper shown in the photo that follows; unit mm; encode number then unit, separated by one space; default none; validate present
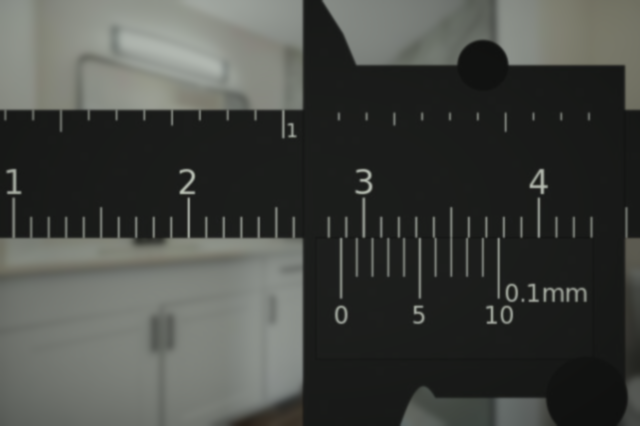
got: 28.7 mm
